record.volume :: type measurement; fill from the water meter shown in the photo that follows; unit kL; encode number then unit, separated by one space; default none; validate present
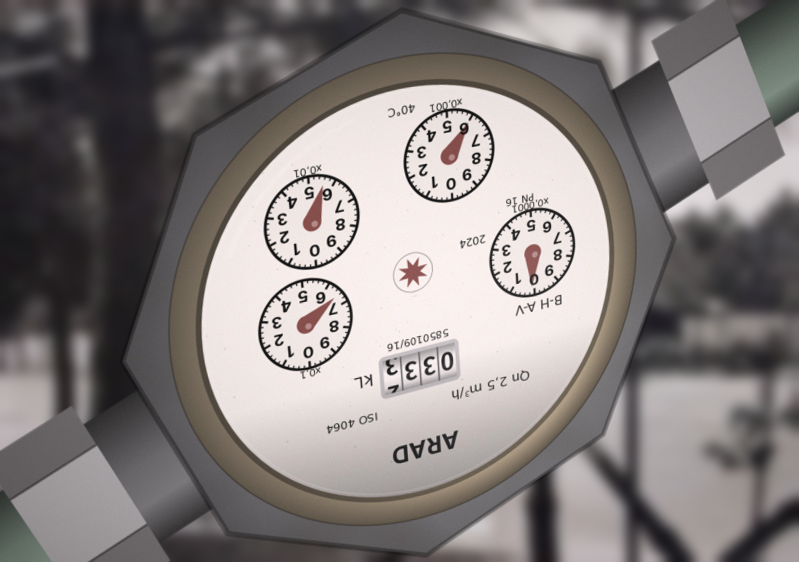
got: 332.6560 kL
